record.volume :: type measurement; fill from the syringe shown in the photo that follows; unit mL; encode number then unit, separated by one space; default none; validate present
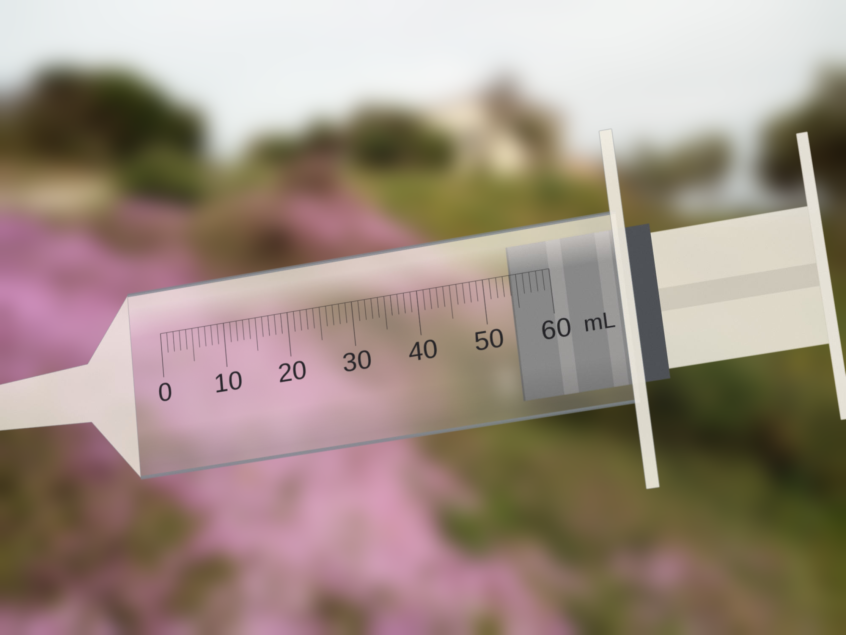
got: 54 mL
